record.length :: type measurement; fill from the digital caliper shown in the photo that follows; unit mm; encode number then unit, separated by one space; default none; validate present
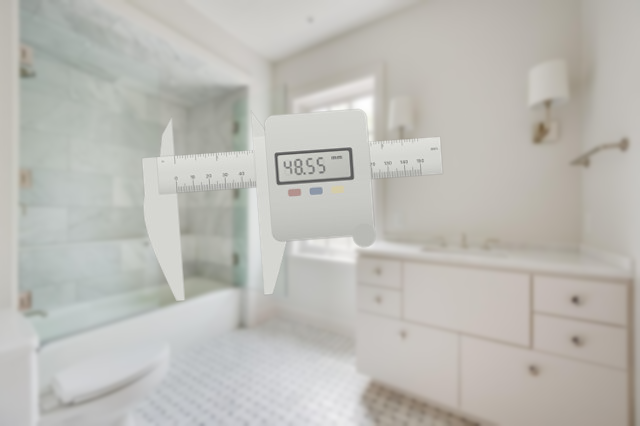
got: 48.55 mm
